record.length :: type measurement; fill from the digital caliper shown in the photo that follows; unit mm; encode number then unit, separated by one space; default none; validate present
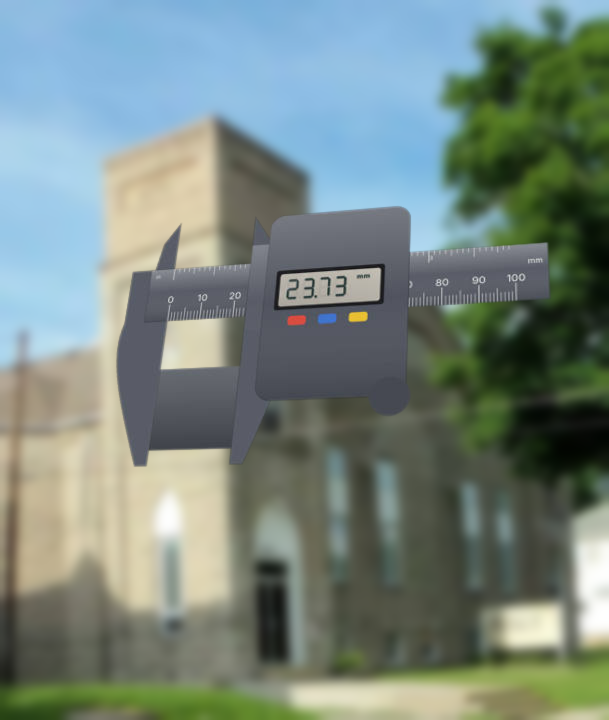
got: 23.73 mm
